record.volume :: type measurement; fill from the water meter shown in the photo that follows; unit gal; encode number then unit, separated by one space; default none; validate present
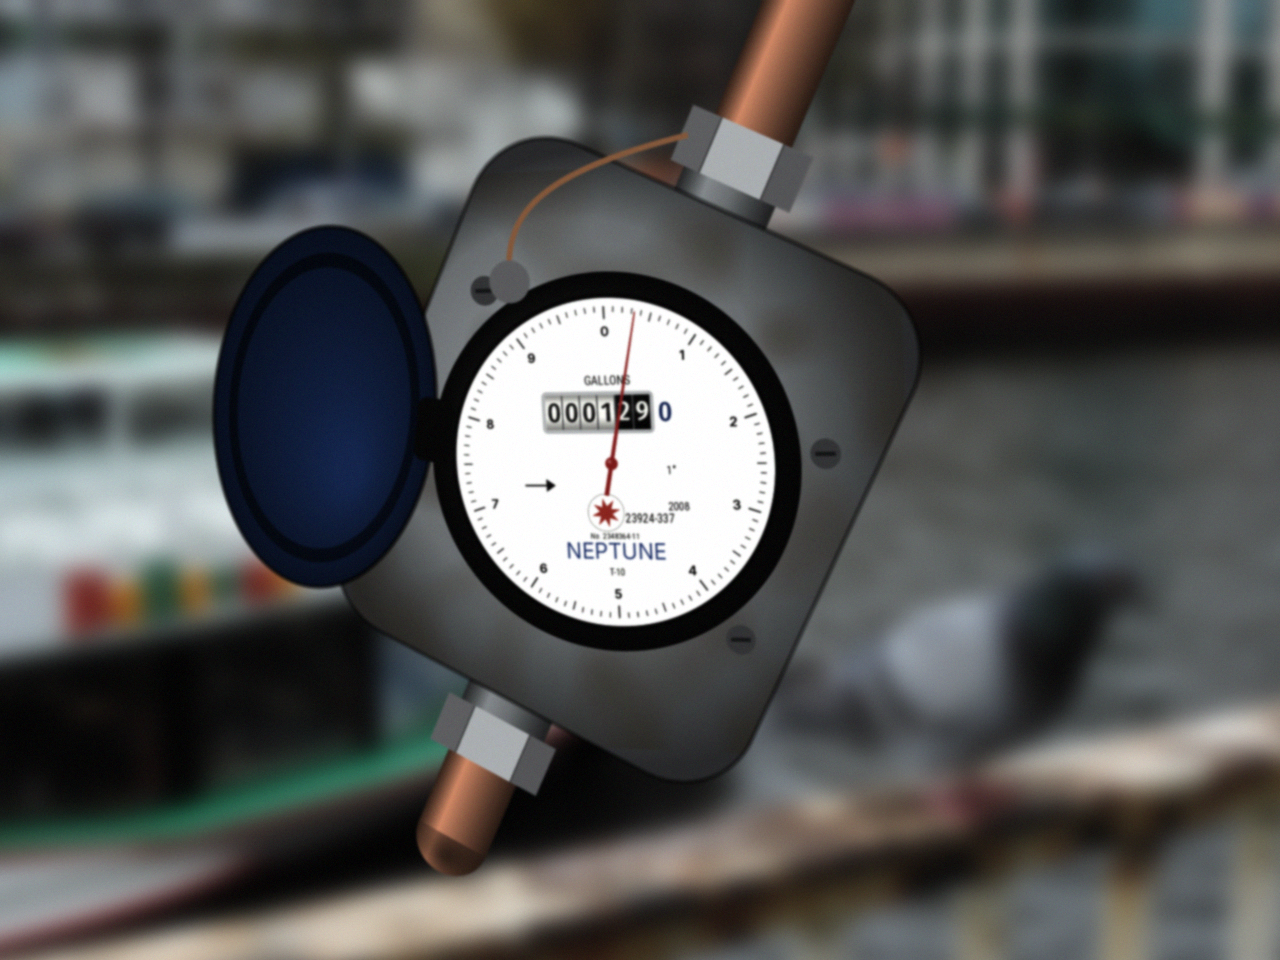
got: 1290.3 gal
